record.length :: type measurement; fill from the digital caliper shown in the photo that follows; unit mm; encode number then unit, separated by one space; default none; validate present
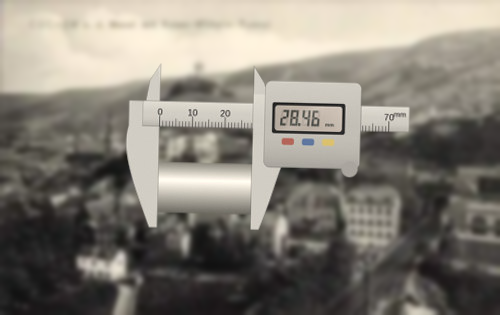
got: 28.46 mm
